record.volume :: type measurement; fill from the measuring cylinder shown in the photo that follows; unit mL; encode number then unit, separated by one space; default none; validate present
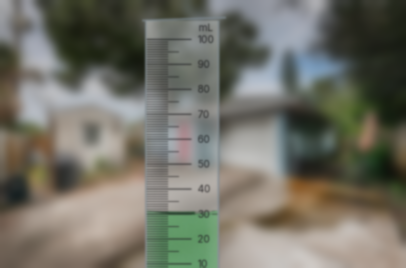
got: 30 mL
